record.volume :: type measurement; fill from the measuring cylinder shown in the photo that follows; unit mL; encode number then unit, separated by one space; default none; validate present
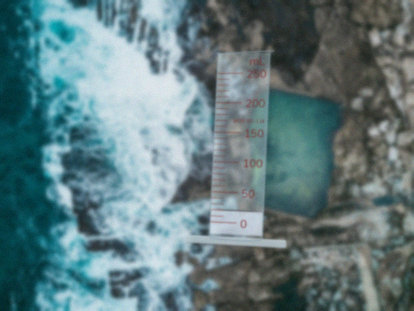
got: 20 mL
